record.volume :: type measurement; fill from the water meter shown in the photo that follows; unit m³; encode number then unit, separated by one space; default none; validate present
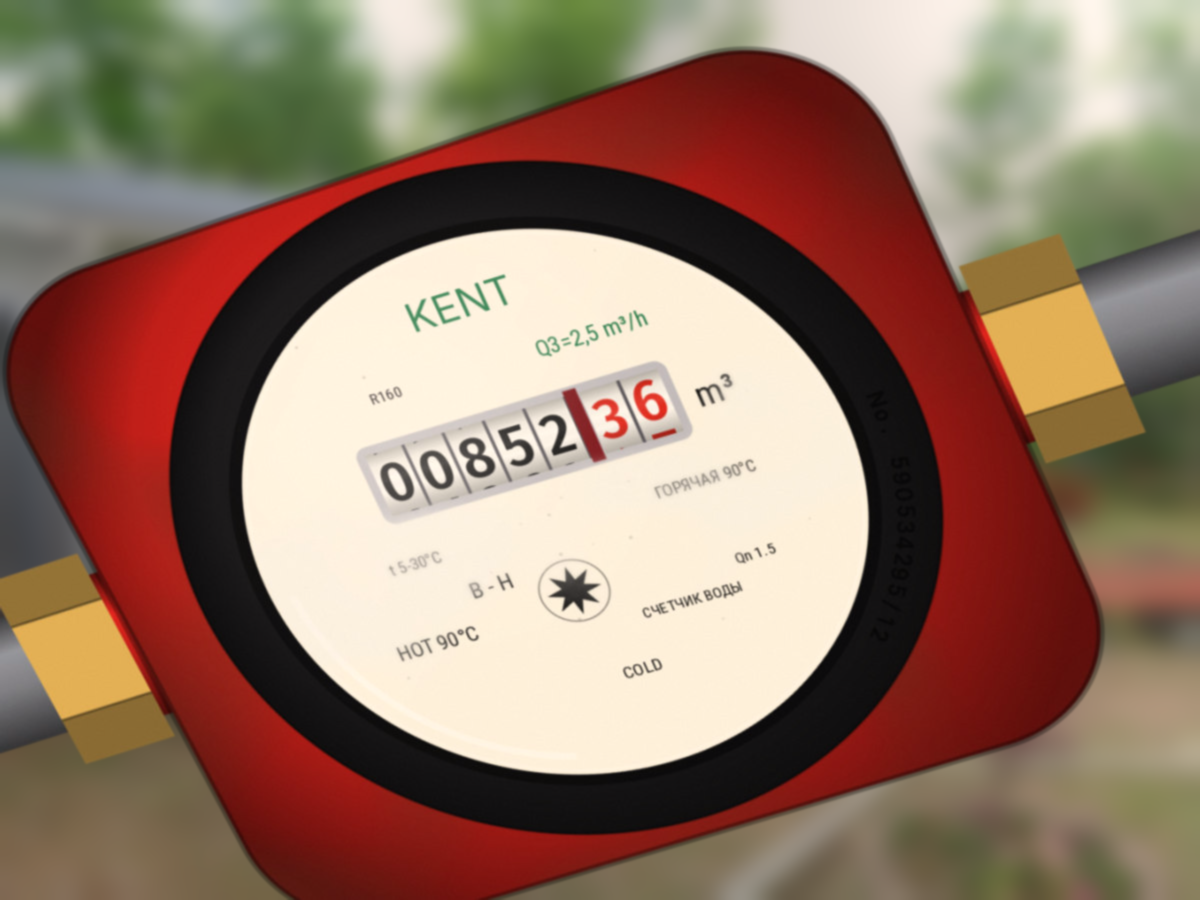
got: 852.36 m³
